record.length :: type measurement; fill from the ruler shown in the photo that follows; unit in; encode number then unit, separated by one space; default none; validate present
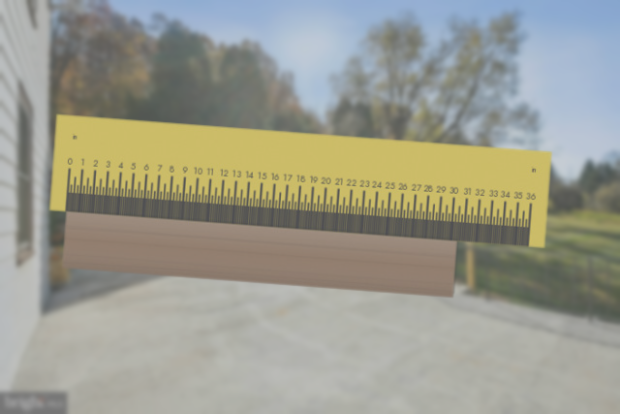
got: 30.5 in
